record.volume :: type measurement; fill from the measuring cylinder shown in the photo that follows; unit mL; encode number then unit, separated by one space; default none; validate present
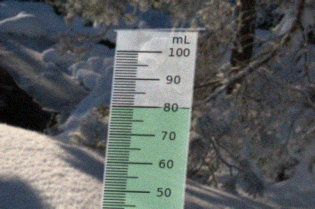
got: 80 mL
